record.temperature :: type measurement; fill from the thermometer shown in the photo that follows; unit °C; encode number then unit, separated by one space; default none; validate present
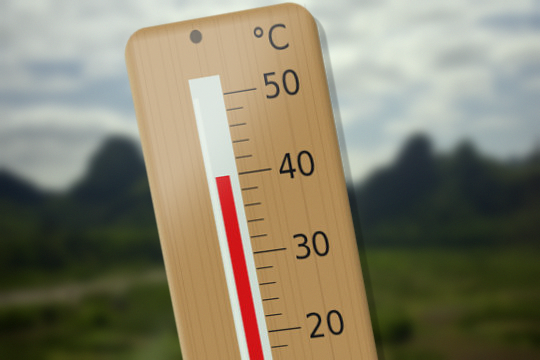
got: 40 °C
